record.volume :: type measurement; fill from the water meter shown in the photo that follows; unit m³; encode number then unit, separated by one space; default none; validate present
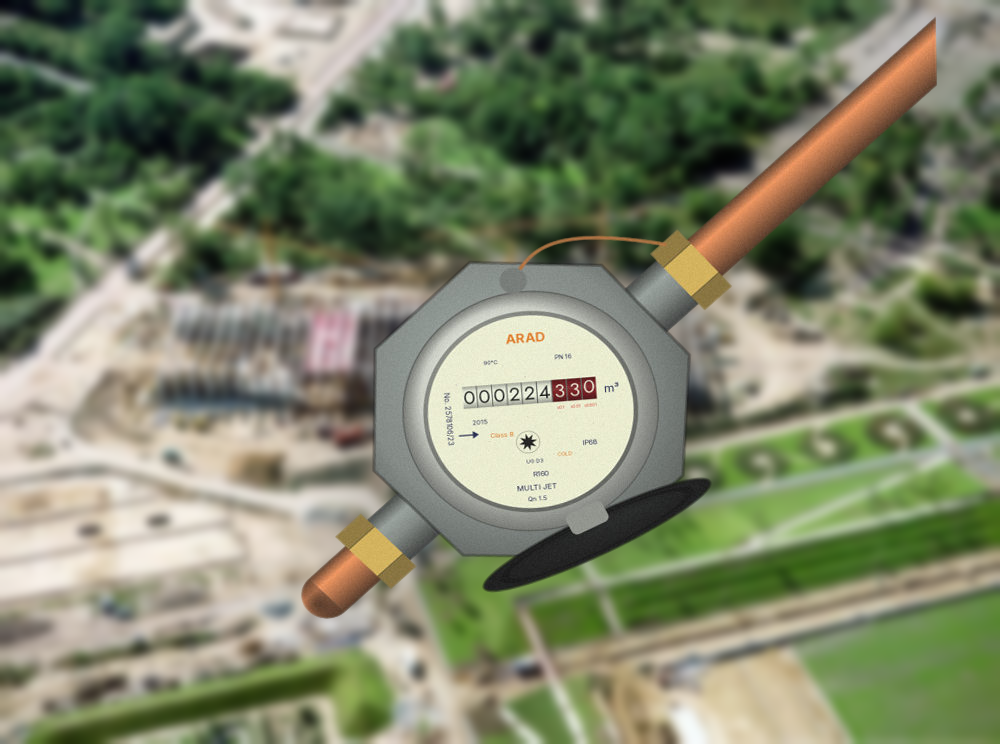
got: 224.330 m³
